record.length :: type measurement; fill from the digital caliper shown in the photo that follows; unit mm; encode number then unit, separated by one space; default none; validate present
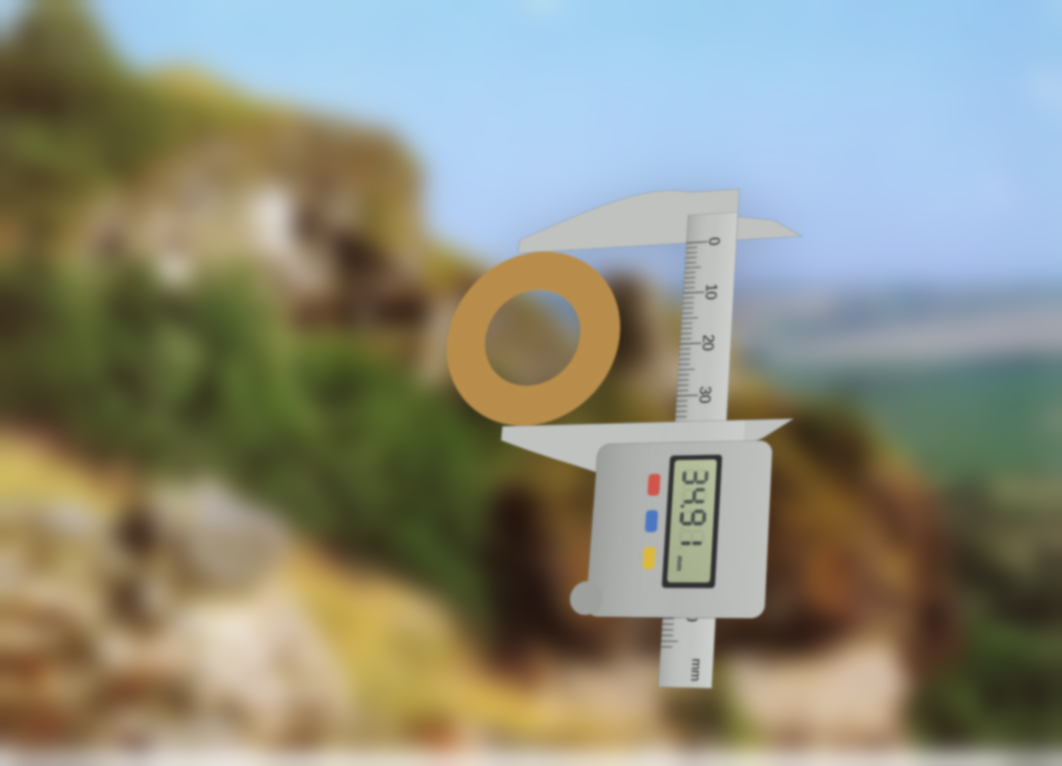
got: 34.91 mm
